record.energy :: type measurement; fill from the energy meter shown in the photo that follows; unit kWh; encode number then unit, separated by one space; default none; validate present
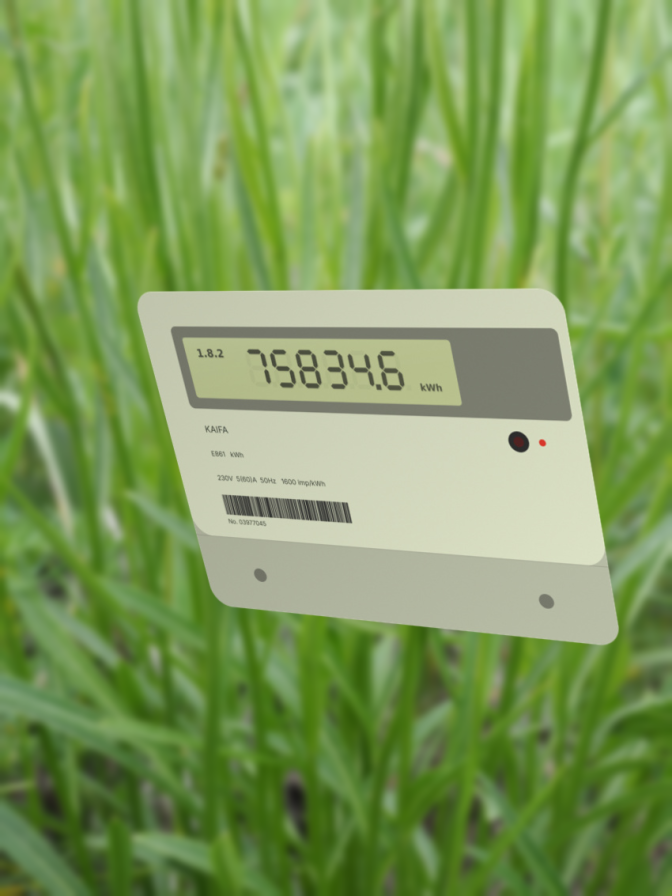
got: 75834.6 kWh
